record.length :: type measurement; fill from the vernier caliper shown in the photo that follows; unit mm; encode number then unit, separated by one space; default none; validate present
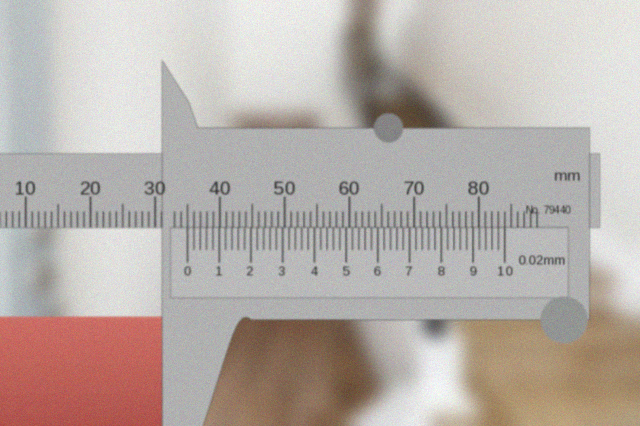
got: 35.0 mm
